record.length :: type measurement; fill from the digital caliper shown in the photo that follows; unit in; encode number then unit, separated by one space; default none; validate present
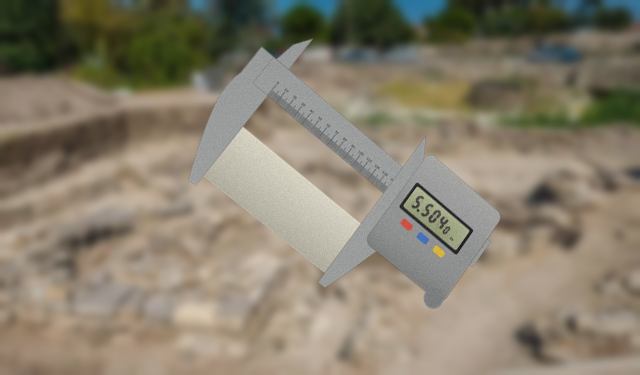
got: 5.5040 in
